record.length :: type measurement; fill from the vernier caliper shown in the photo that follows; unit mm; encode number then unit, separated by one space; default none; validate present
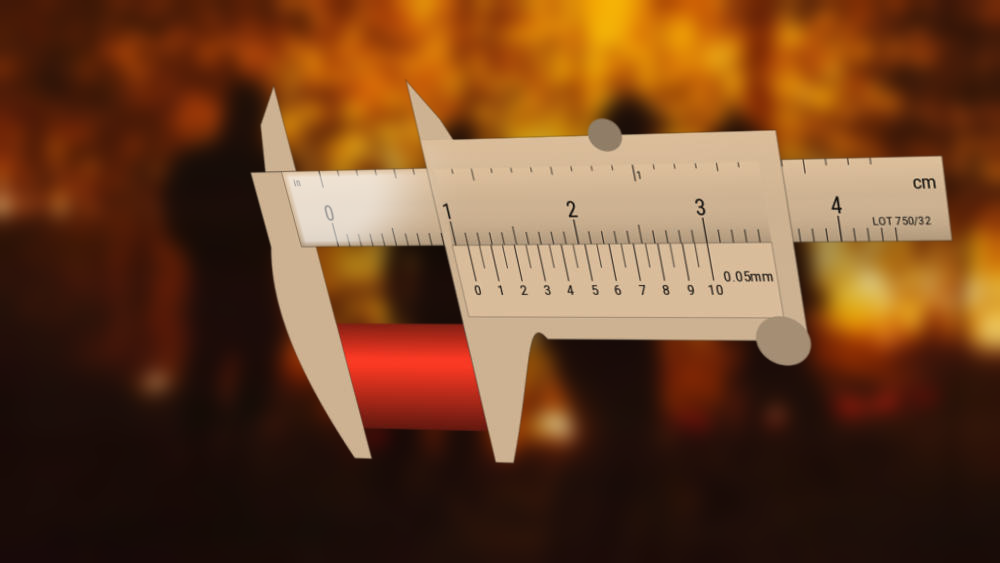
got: 11.0 mm
